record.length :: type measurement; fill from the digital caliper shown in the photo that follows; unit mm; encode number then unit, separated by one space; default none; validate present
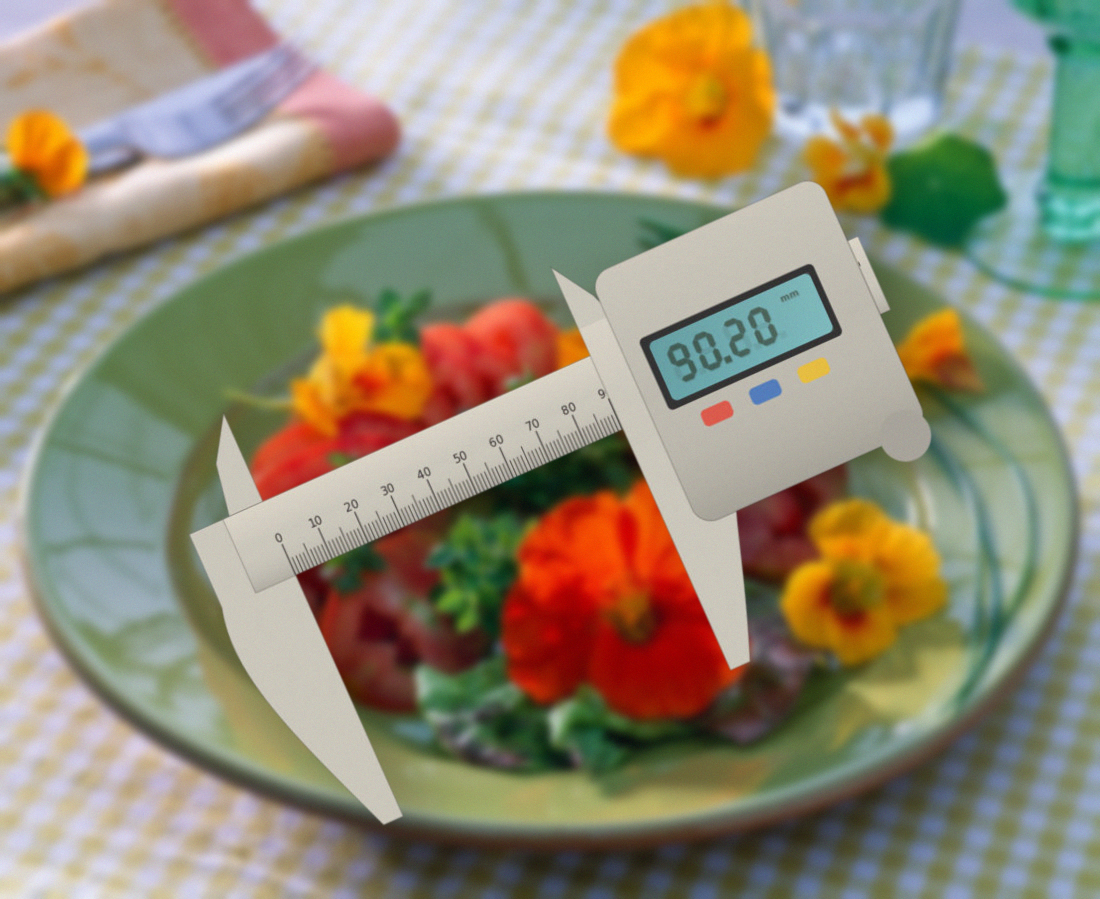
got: 90.20 mm
